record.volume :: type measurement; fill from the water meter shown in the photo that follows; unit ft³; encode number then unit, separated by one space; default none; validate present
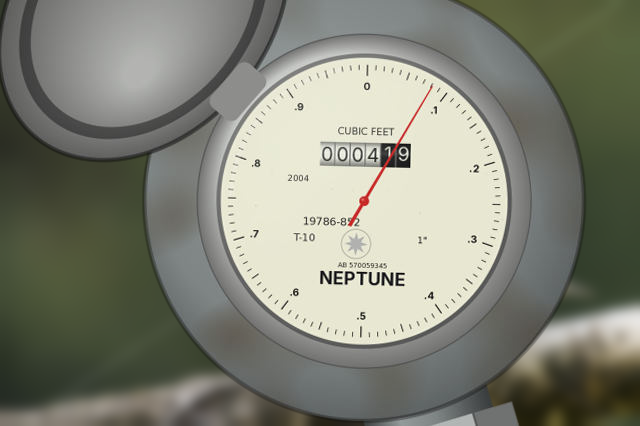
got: 419.08 ft³
